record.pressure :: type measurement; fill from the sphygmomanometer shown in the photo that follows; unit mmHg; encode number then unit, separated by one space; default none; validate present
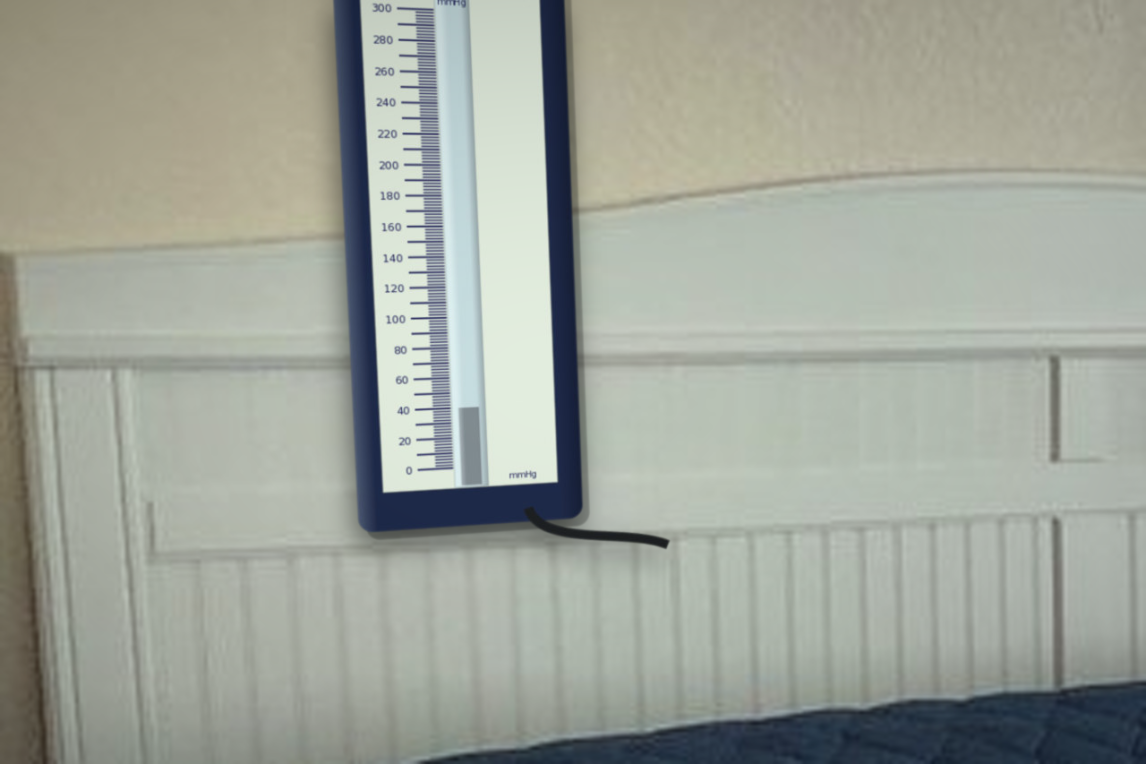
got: 40 mmHg
